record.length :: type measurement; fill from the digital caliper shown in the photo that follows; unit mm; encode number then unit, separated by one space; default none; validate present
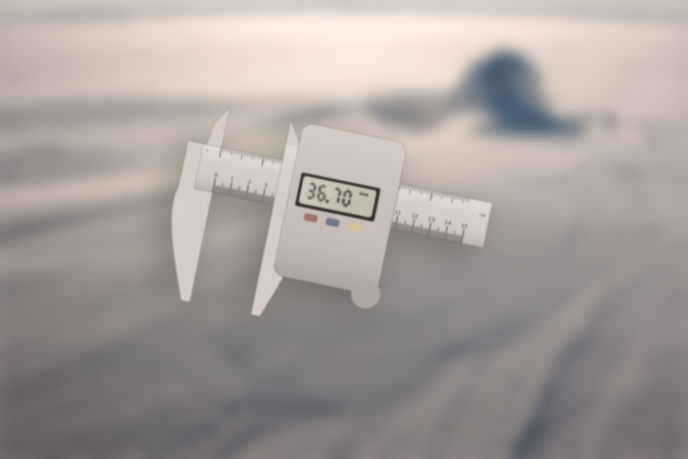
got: 36.70 mm
